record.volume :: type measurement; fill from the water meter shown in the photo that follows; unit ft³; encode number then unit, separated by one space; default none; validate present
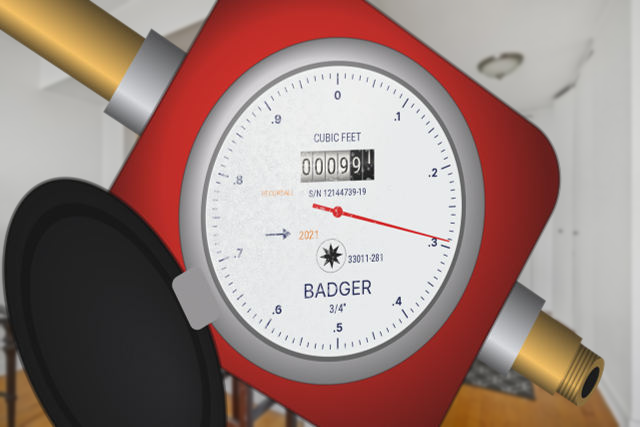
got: 991.29 ft³
